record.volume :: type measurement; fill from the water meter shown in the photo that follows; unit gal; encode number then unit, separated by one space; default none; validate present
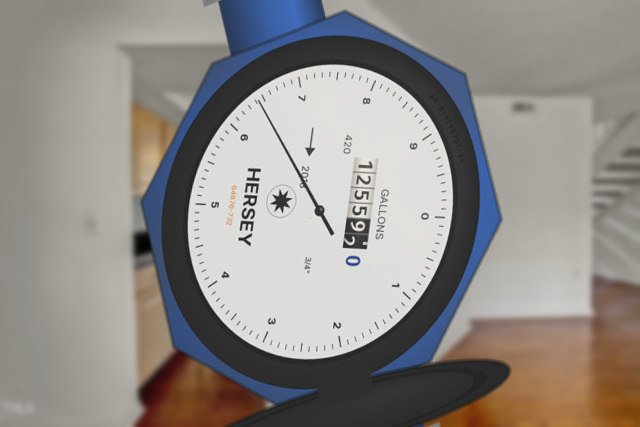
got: 1255916.4 gal
